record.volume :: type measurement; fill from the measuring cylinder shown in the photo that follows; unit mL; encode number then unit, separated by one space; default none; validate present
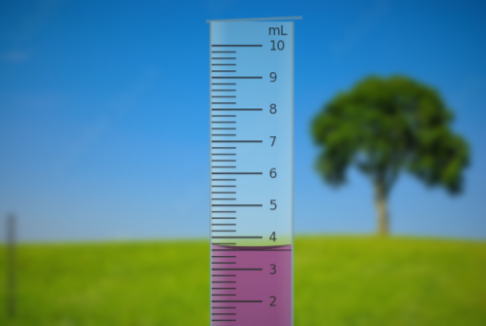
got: 3.6 mL
